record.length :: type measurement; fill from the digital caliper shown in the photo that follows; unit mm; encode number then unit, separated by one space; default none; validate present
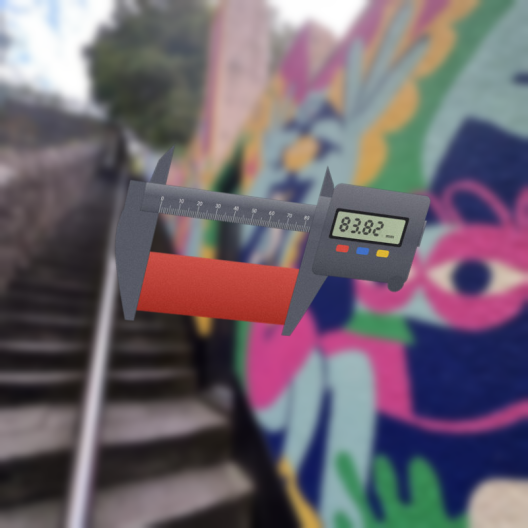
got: 83.82 mm
